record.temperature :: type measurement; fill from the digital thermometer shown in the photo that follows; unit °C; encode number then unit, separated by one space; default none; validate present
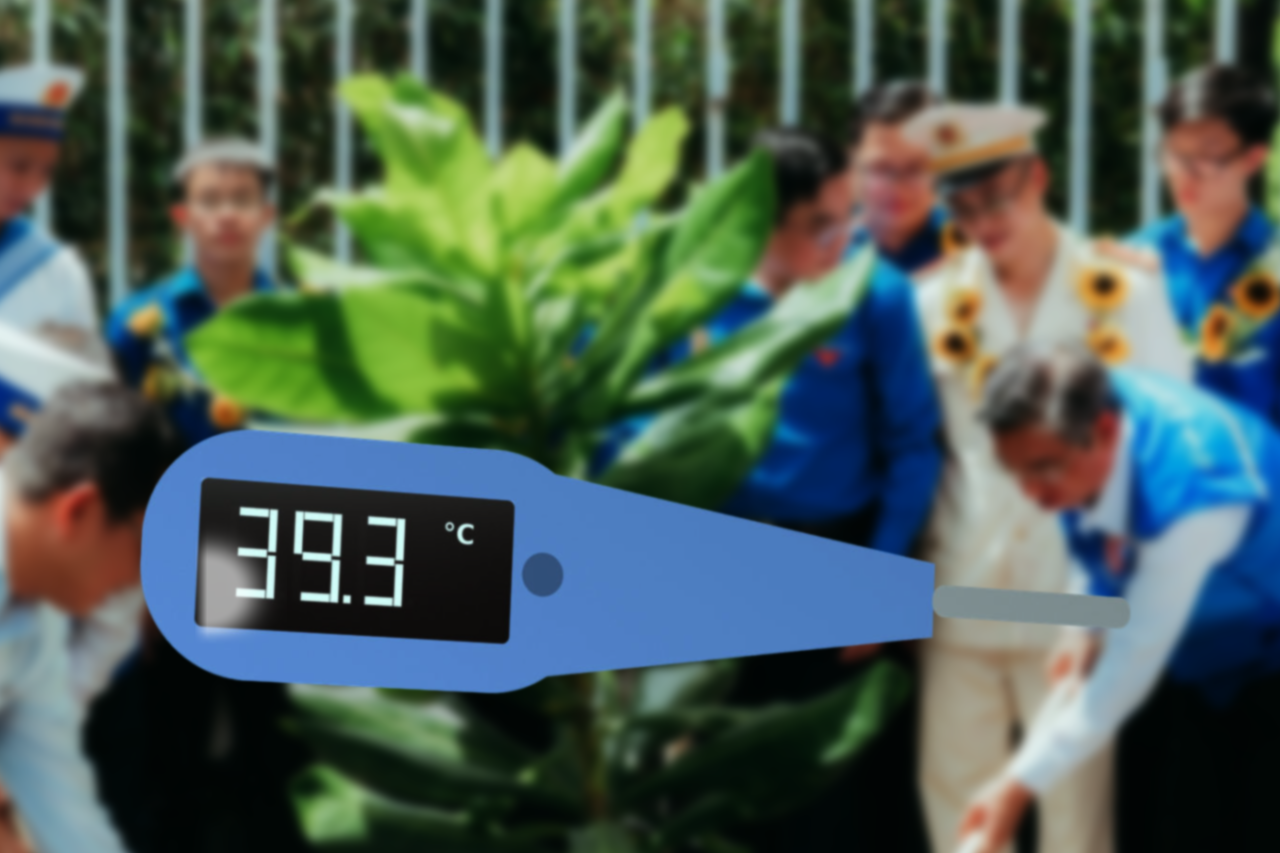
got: 39.3 °C
